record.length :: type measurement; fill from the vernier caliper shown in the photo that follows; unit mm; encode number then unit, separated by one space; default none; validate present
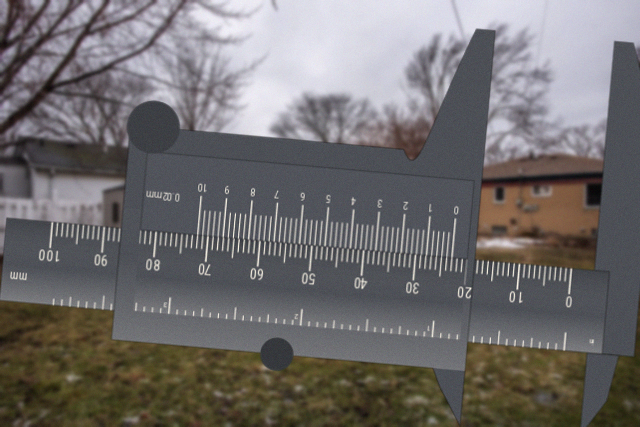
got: 23.0 mm
